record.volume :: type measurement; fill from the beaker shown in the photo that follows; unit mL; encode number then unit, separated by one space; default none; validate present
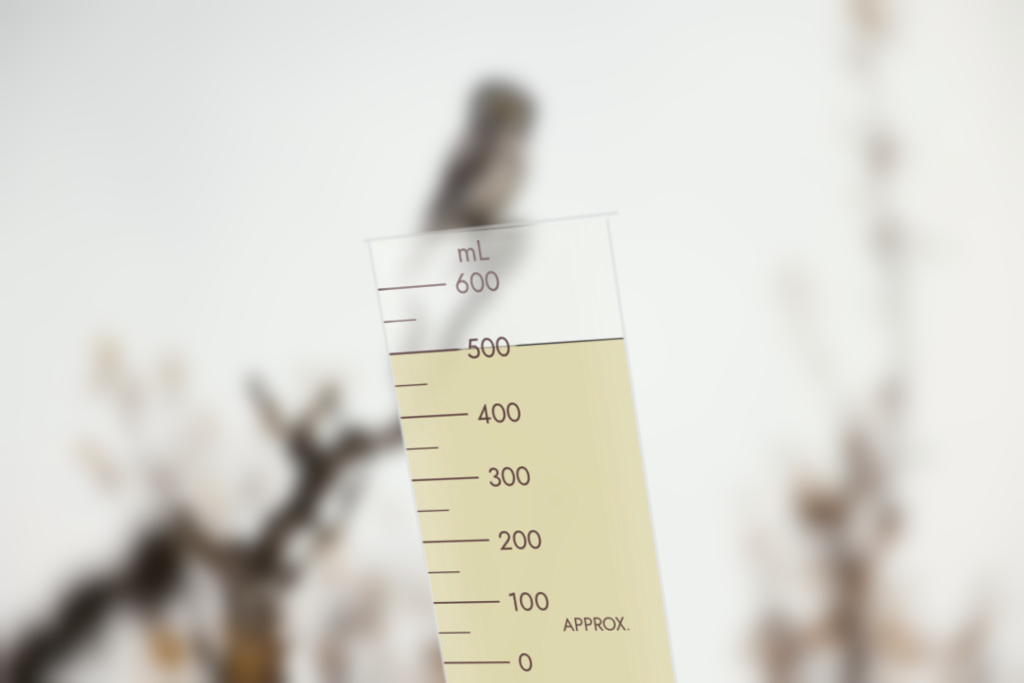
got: 500 mL
